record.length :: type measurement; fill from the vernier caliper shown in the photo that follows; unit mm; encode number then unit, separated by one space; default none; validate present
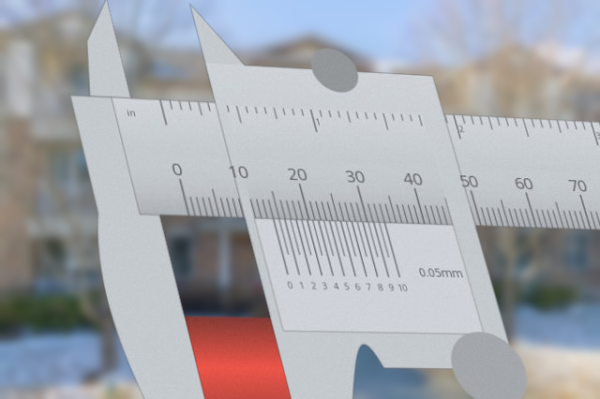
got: 14.0 mm
